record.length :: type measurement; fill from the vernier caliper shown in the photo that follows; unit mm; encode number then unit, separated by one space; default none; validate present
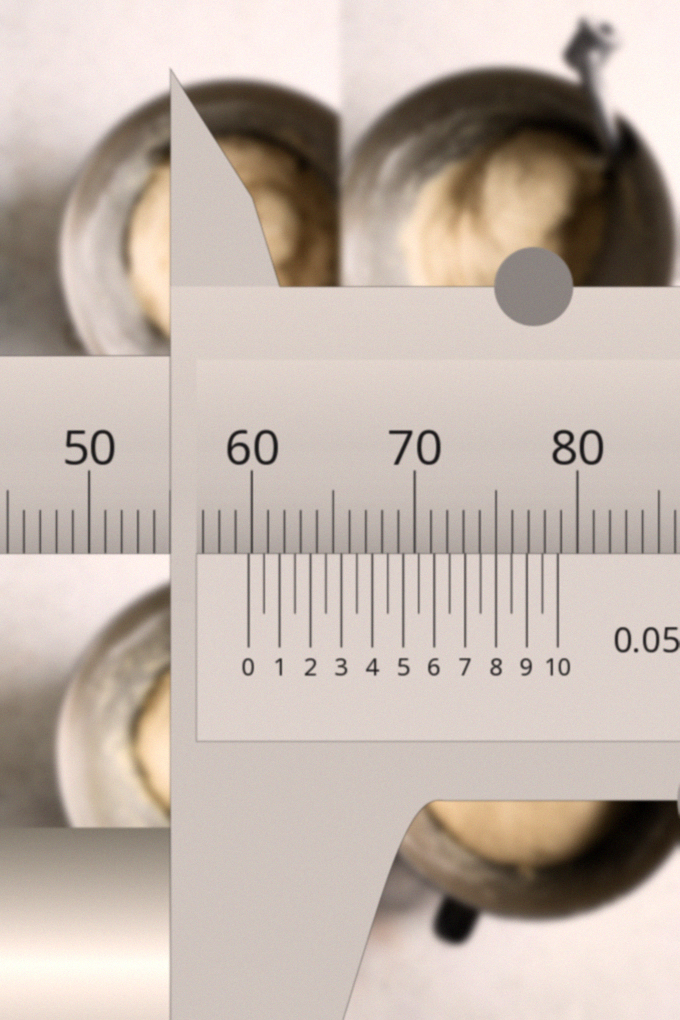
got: 59.8 mm
